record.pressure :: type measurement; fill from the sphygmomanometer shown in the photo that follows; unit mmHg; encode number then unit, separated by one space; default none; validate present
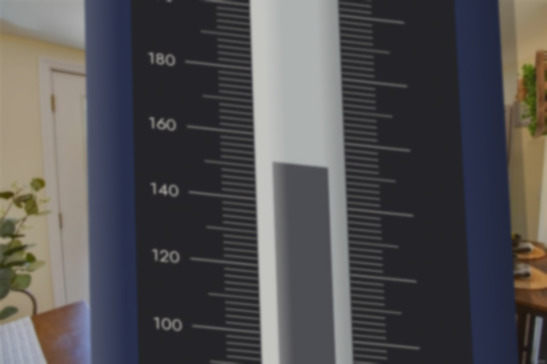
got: 152 mmHg
